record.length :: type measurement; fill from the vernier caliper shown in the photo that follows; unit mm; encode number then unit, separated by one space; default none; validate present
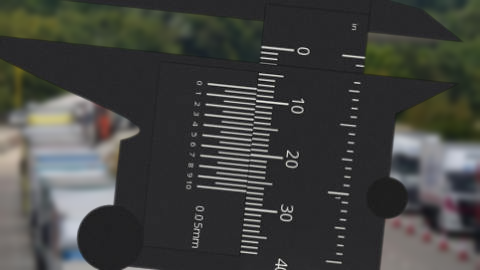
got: 7.8 mm
